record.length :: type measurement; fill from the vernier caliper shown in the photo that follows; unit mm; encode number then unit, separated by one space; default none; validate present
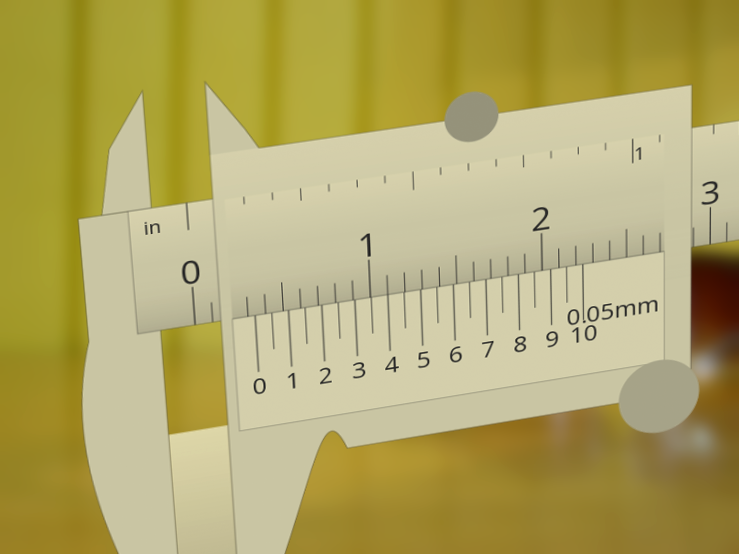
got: 3.4 mm
